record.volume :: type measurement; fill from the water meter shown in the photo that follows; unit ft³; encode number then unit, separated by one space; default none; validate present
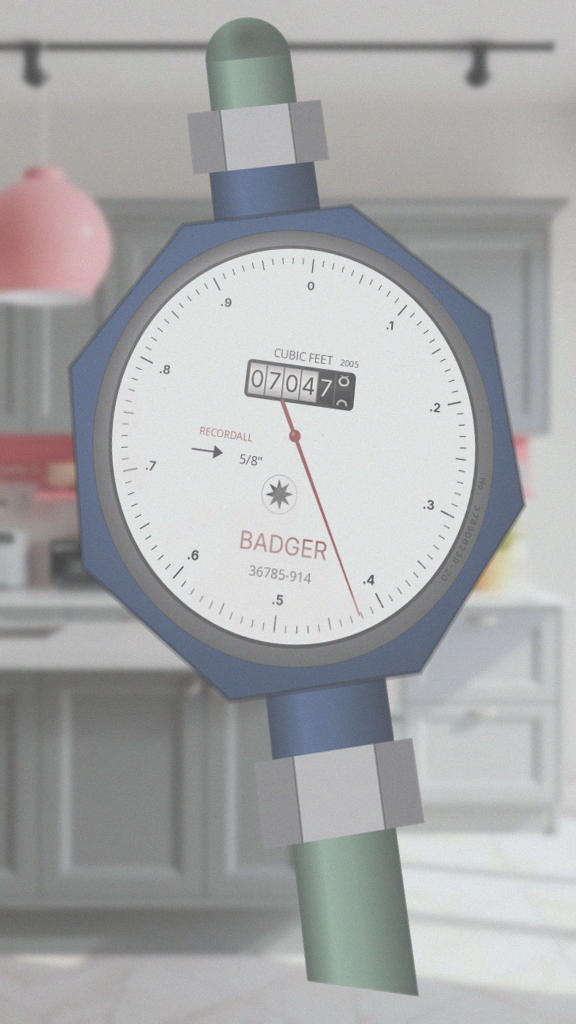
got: 70478.42 ft³
